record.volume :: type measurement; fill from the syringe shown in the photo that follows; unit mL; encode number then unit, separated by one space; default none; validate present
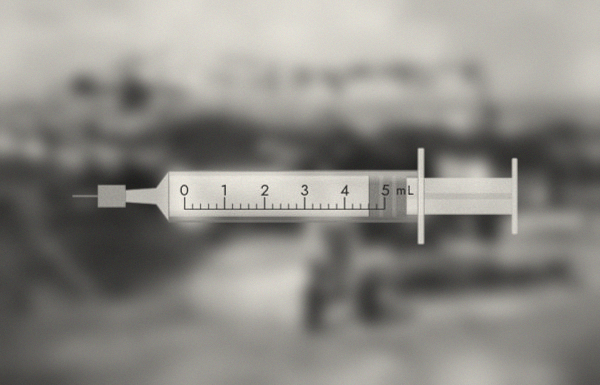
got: 4.6 mL
